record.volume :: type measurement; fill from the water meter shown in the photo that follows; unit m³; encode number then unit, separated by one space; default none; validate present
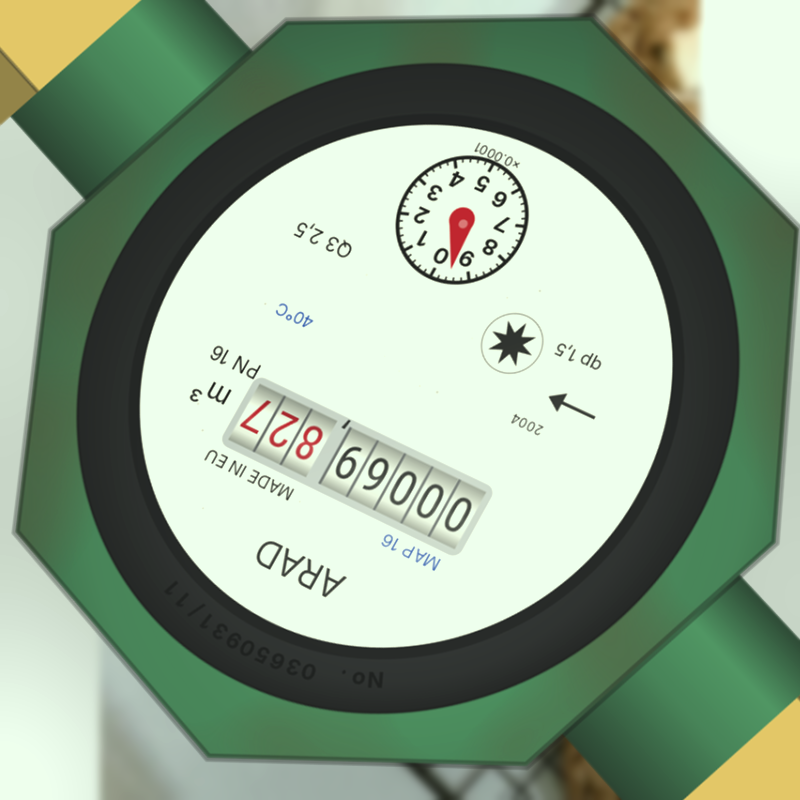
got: 69.8269 m³
